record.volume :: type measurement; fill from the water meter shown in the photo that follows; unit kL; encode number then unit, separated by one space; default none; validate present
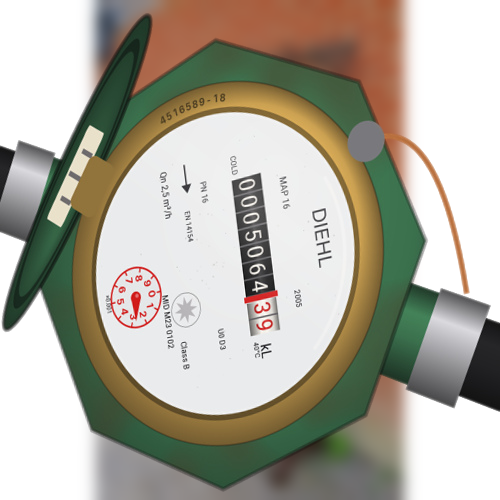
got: 5064.392 kL
